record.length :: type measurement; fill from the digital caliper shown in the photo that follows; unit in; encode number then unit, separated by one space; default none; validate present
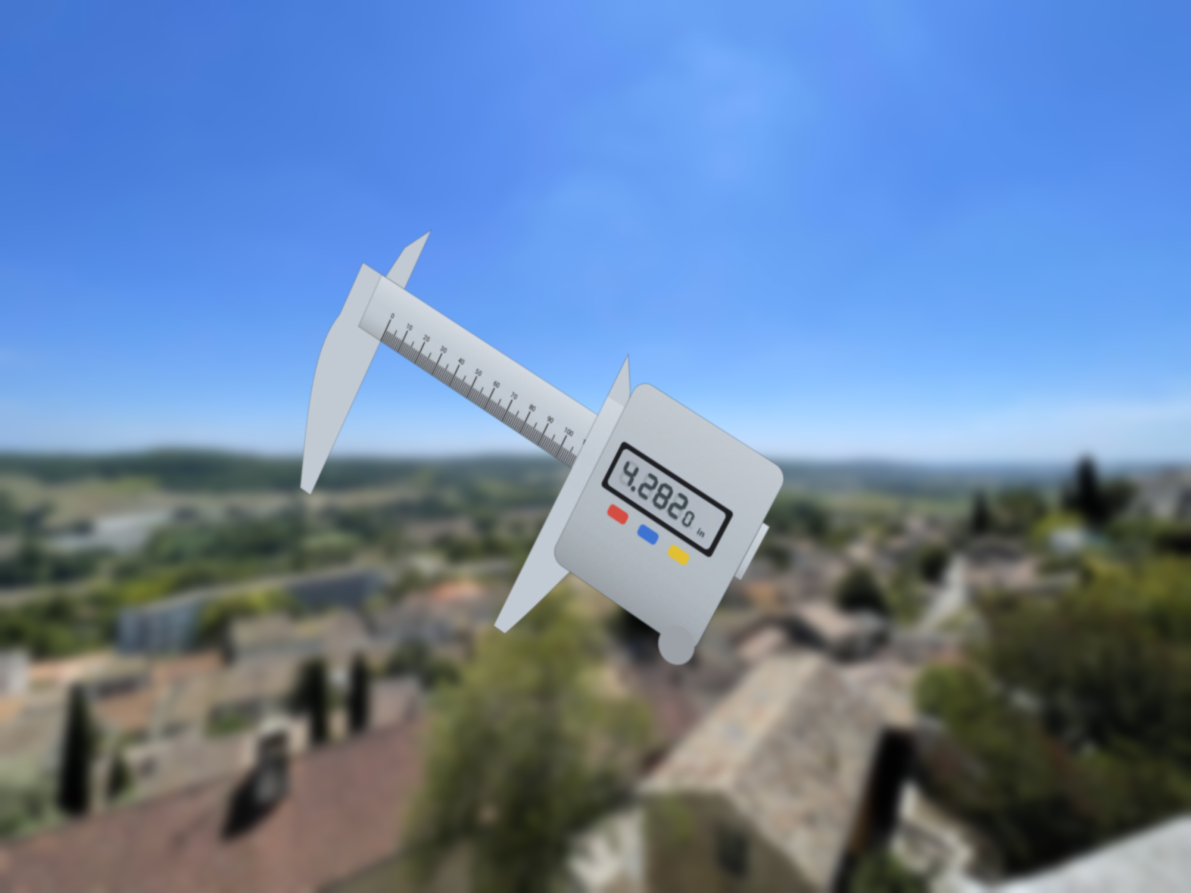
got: 4.2820 in
